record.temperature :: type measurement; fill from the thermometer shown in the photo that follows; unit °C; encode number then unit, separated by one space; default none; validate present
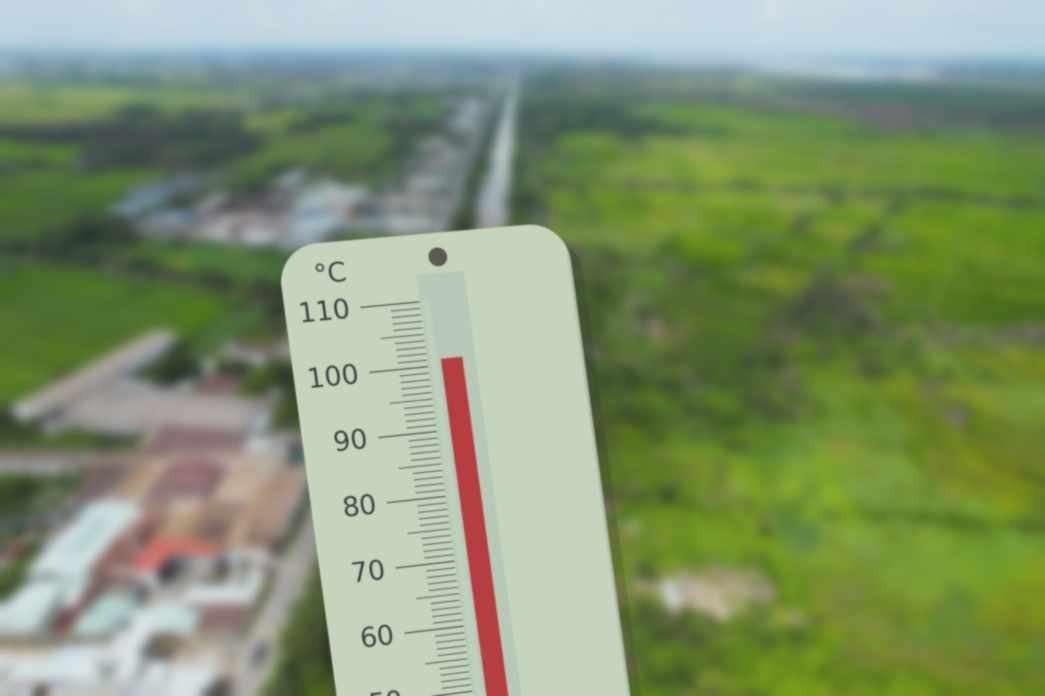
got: 101 °C
